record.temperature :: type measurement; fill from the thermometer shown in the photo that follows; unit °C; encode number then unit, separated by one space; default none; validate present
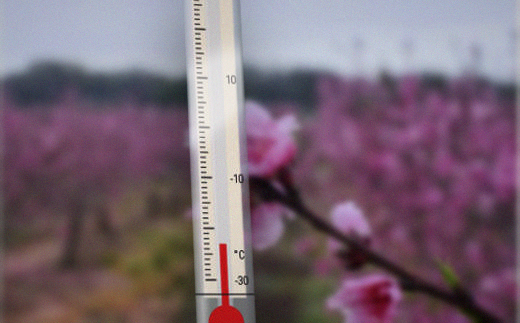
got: -23 °C
